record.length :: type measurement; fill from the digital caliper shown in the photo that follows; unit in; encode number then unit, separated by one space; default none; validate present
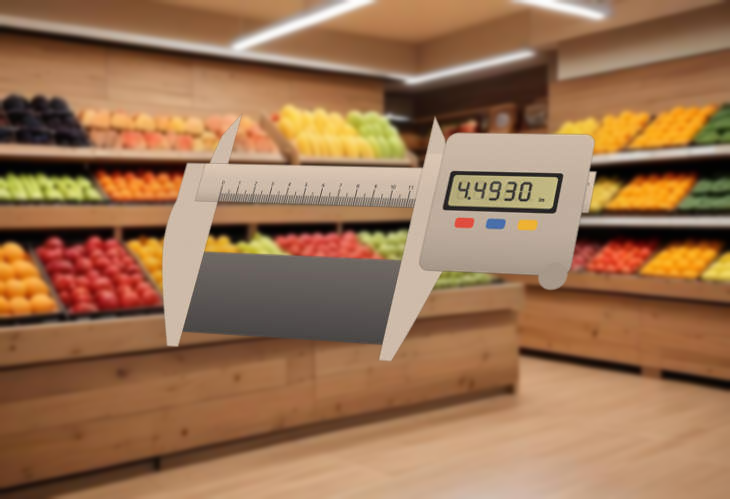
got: 4.4930 in
